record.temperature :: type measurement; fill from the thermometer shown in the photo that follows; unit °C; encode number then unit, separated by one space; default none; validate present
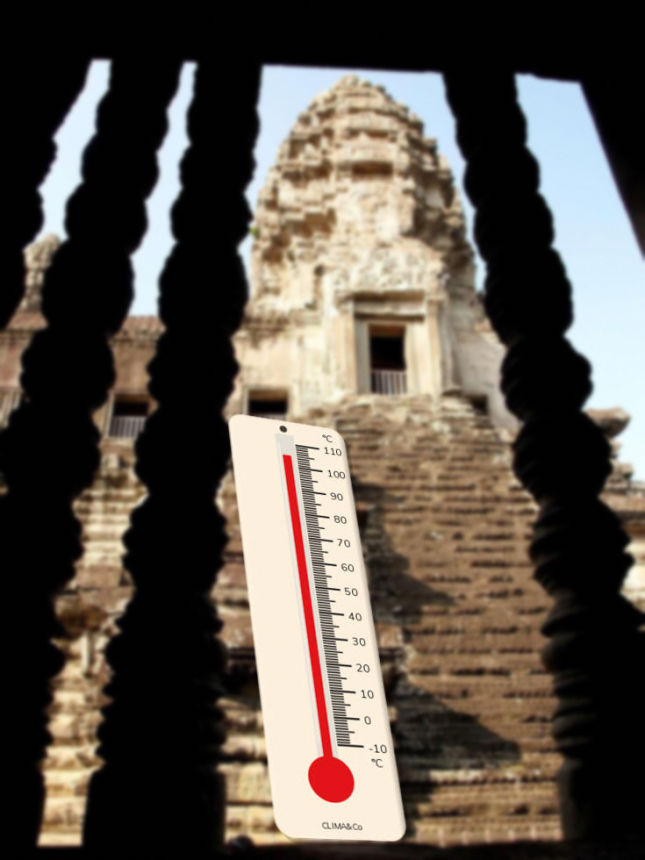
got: 105 °C
